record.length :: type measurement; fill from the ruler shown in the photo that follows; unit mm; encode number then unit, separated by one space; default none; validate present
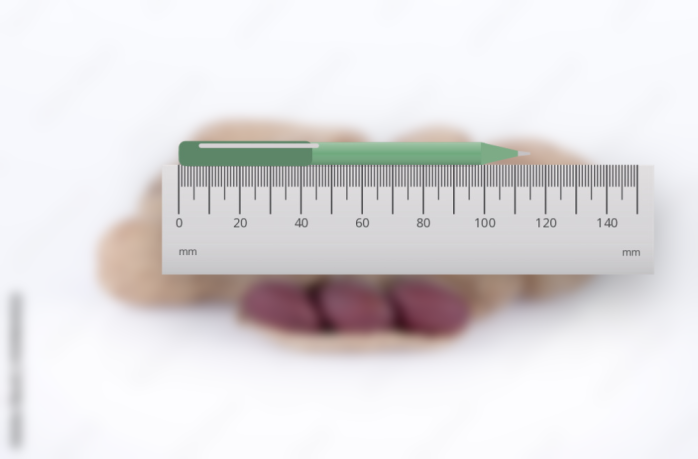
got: 115 mm
